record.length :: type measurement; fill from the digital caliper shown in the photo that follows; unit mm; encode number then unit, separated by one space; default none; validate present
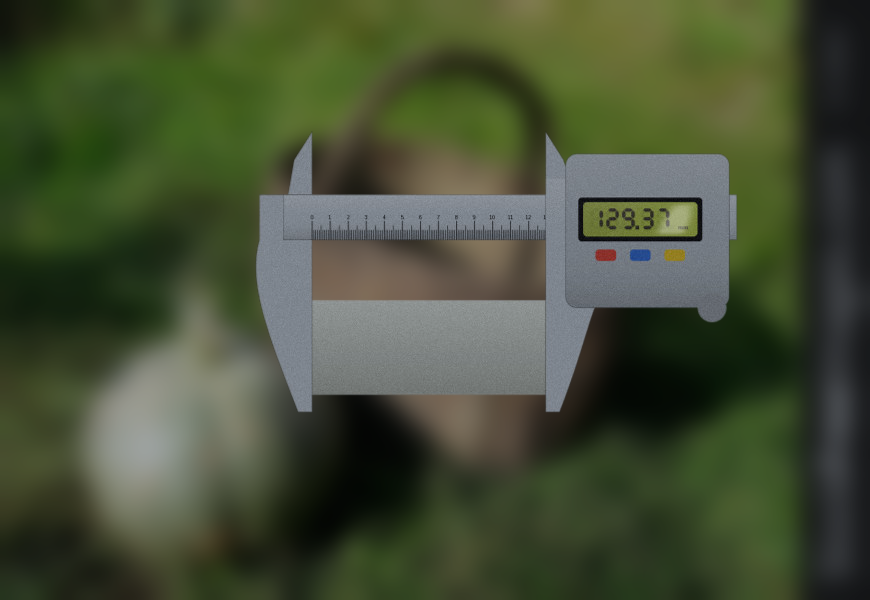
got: 129.37 mm
